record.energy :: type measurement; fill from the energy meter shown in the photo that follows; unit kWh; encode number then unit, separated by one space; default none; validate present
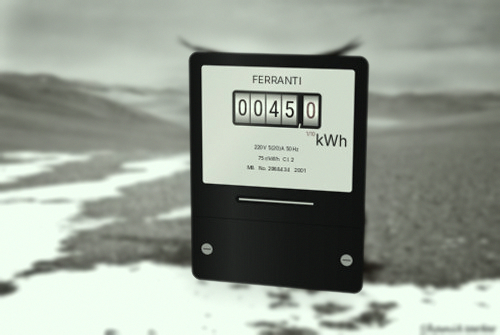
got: 45.0 kWh
